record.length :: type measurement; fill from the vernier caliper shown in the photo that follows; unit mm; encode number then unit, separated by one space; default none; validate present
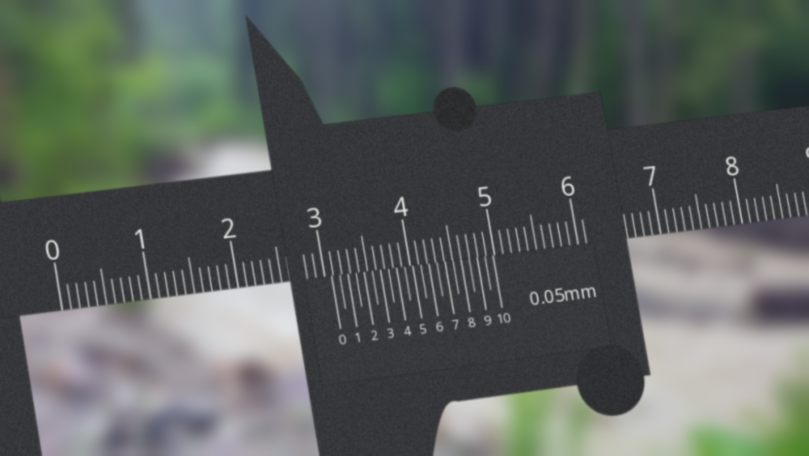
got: 30.8 mm
